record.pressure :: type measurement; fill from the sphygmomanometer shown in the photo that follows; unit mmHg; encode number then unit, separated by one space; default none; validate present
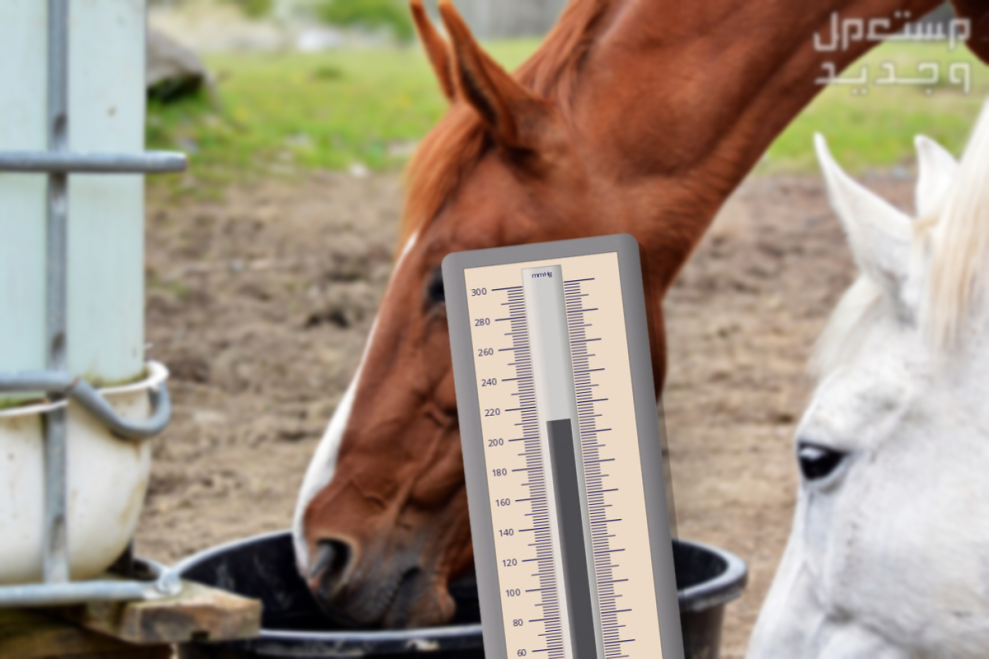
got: 210 mmHg
